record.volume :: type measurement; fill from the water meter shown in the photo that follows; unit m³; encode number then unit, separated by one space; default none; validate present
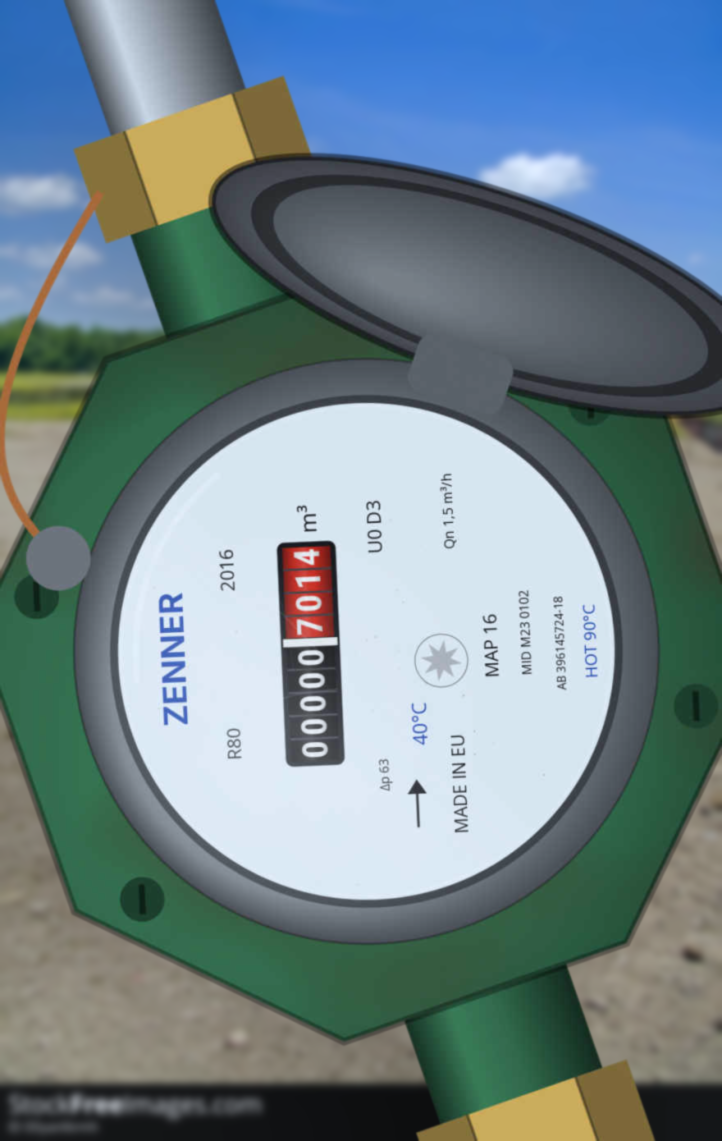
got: 0.7014 m³
